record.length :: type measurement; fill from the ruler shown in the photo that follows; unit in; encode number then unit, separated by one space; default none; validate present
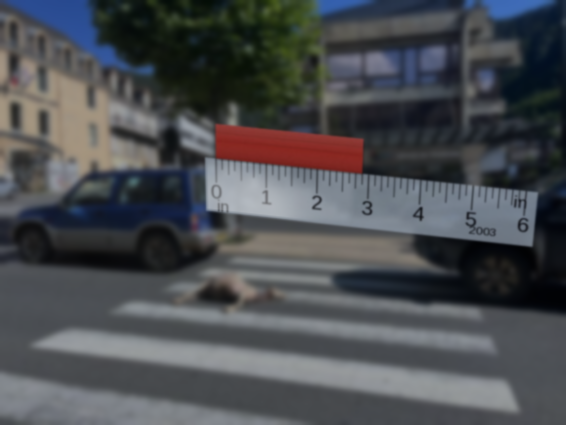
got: 2.875 in
